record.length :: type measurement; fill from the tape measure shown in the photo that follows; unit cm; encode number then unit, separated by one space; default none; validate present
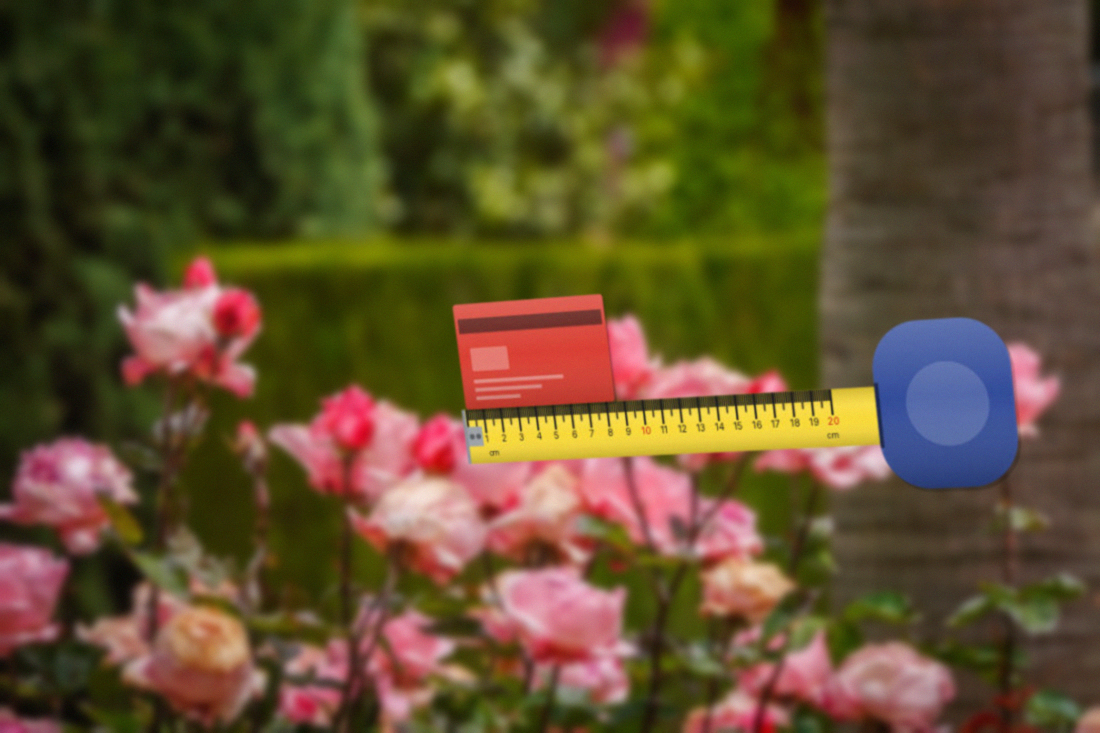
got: 8.5 cm
